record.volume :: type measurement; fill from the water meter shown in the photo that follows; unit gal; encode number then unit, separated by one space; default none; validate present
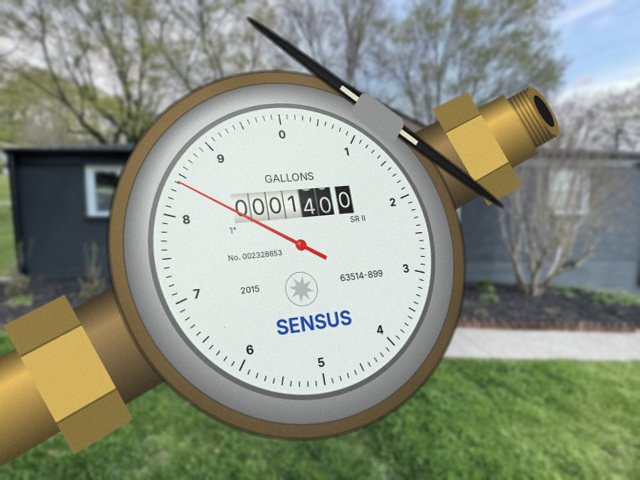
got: 1398.4 gal
